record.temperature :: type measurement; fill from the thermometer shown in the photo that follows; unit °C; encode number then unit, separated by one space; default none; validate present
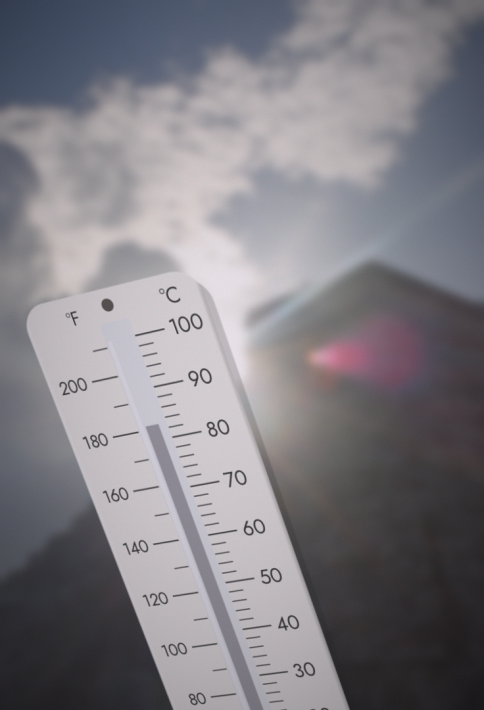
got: 83 °C
